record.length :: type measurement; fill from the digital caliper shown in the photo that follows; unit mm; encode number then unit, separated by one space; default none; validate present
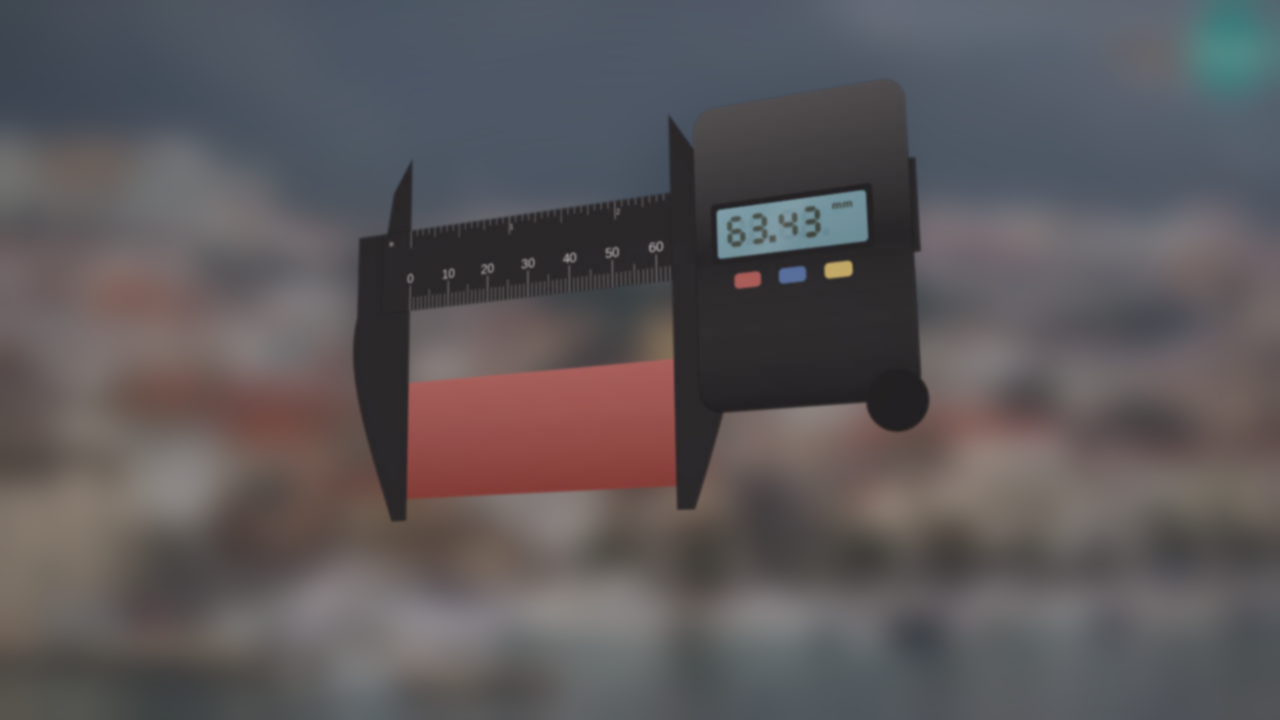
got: 63.43 mm
